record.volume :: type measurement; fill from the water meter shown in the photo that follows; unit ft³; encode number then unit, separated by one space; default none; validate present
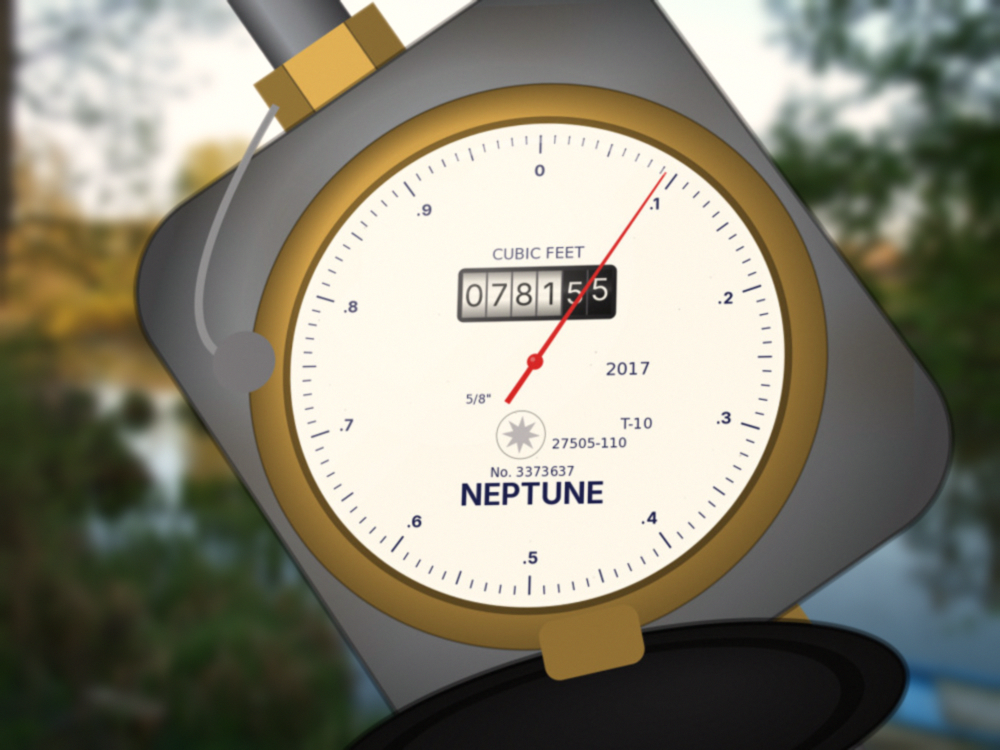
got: 78155.09 ft³
